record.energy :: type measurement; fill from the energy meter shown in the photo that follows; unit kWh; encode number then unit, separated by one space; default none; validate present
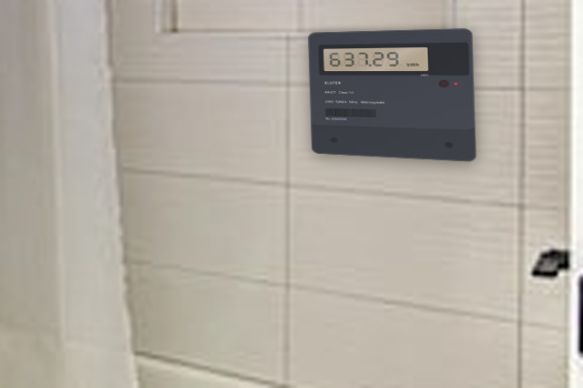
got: 637.29 kWh
